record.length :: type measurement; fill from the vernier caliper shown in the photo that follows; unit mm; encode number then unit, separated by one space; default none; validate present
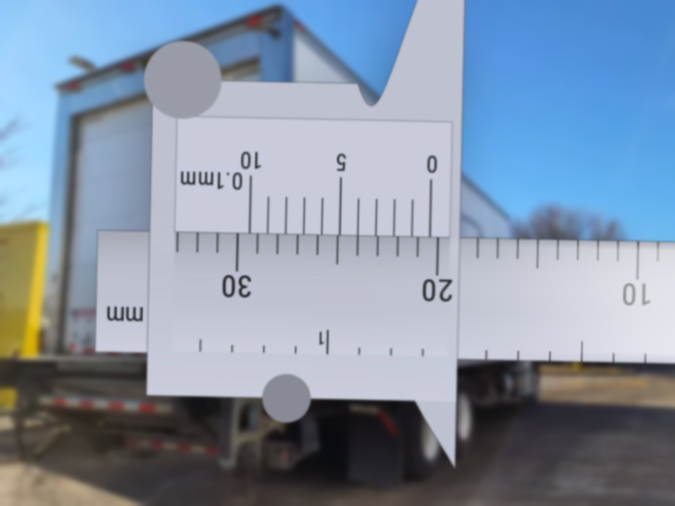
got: 20.4 mm
